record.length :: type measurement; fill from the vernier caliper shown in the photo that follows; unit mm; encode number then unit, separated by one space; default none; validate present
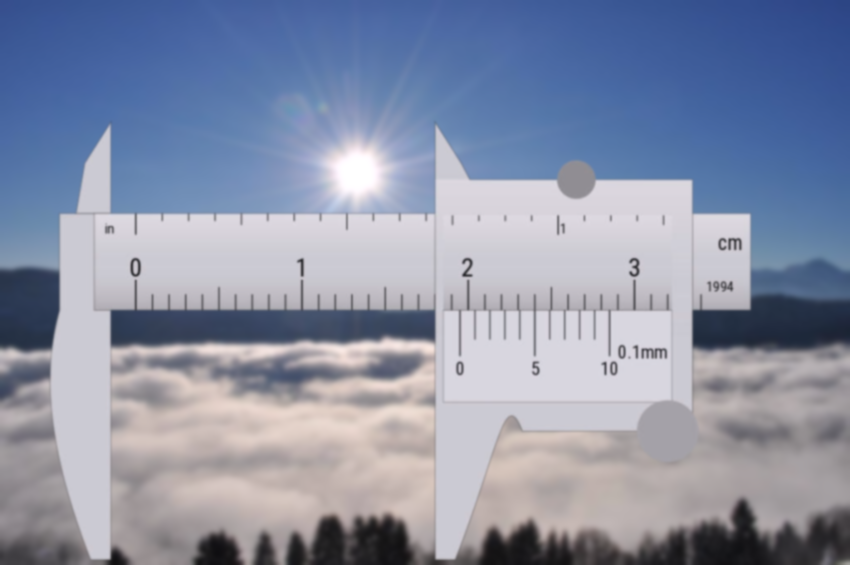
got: 19.5 mm
